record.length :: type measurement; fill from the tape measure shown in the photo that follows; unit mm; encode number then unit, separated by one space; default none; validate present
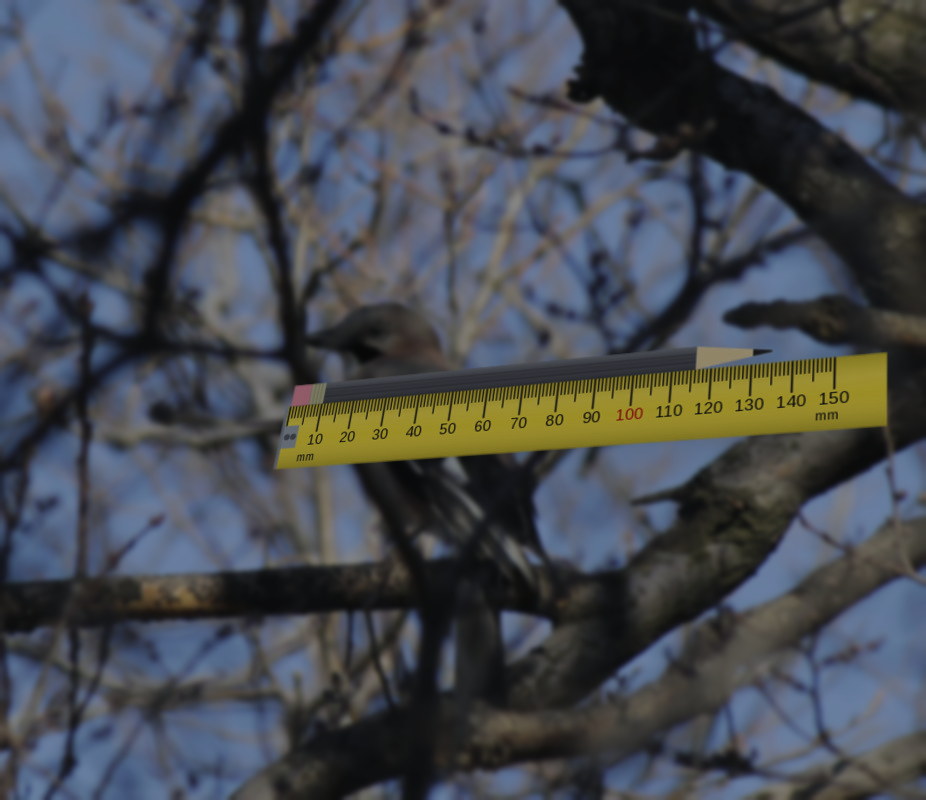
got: 135 mm
